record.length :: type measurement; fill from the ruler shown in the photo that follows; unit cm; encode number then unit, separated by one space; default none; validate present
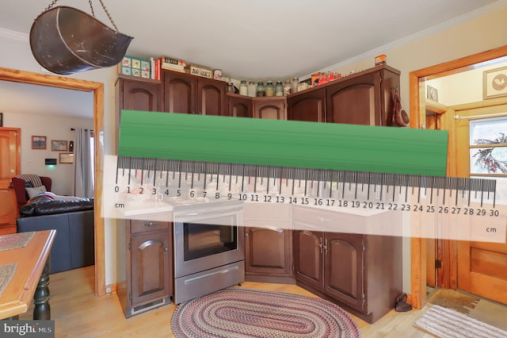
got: 26 cm
